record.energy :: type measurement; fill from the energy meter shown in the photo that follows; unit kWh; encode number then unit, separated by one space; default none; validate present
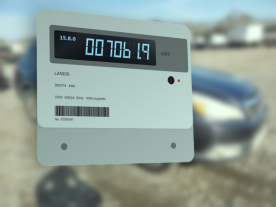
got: 7061.9 kWh
